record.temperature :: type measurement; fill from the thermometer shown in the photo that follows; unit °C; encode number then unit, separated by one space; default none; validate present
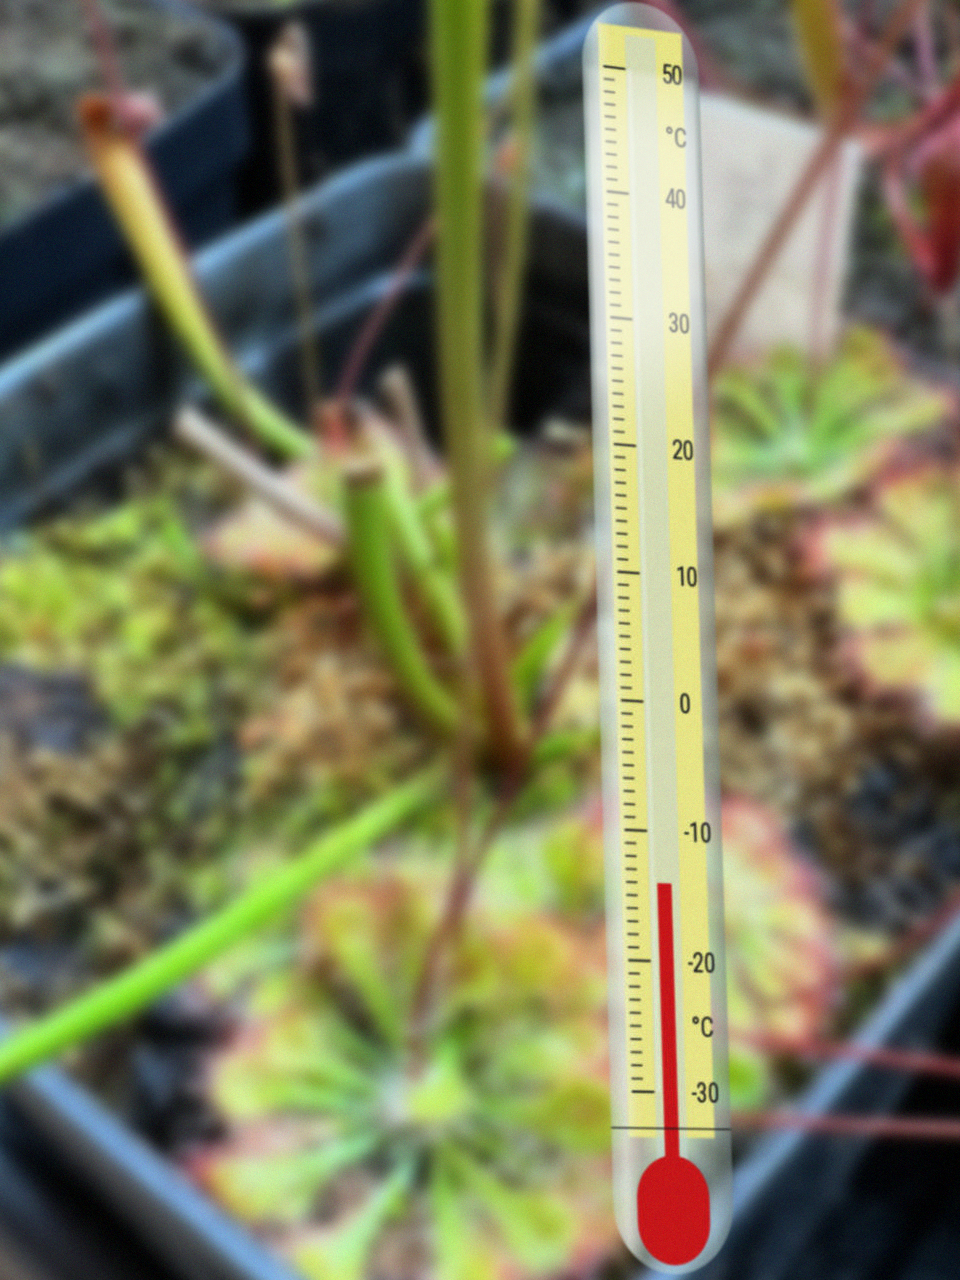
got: -14 °C
